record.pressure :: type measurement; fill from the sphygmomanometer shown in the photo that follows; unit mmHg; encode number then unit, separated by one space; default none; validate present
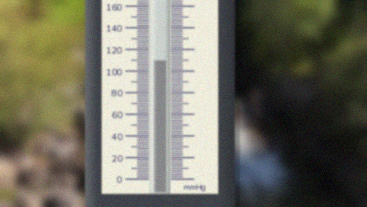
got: 110 mmHg
